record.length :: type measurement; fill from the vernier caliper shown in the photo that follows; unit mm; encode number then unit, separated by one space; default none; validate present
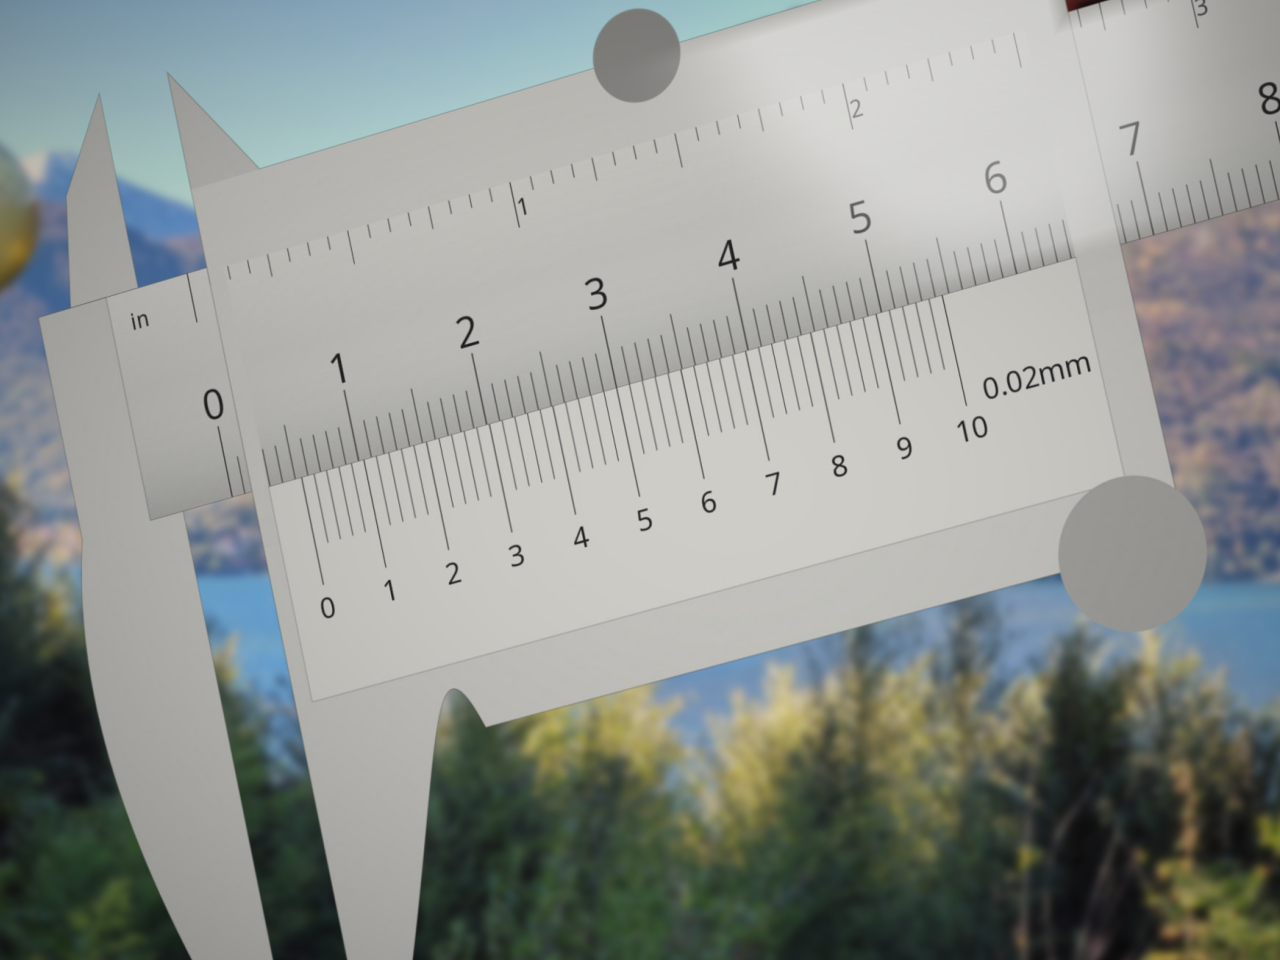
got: 5.5 mm
